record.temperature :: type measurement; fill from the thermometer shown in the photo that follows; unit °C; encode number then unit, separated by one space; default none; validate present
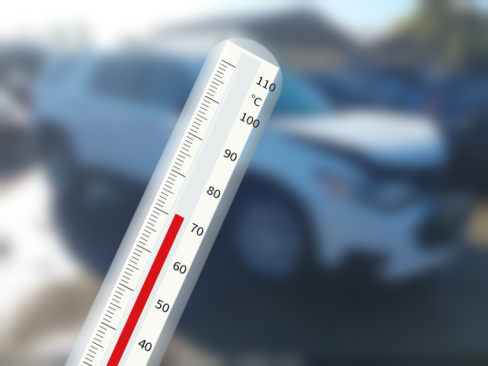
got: 71 °C
